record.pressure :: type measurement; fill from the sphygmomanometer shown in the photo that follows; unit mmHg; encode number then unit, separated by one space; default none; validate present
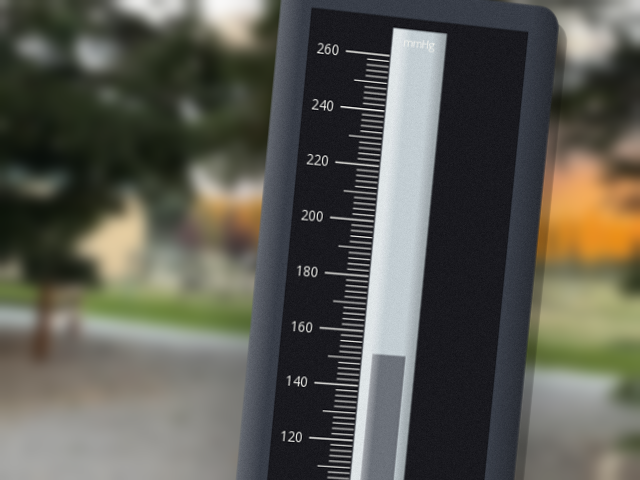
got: 152 mmHg
